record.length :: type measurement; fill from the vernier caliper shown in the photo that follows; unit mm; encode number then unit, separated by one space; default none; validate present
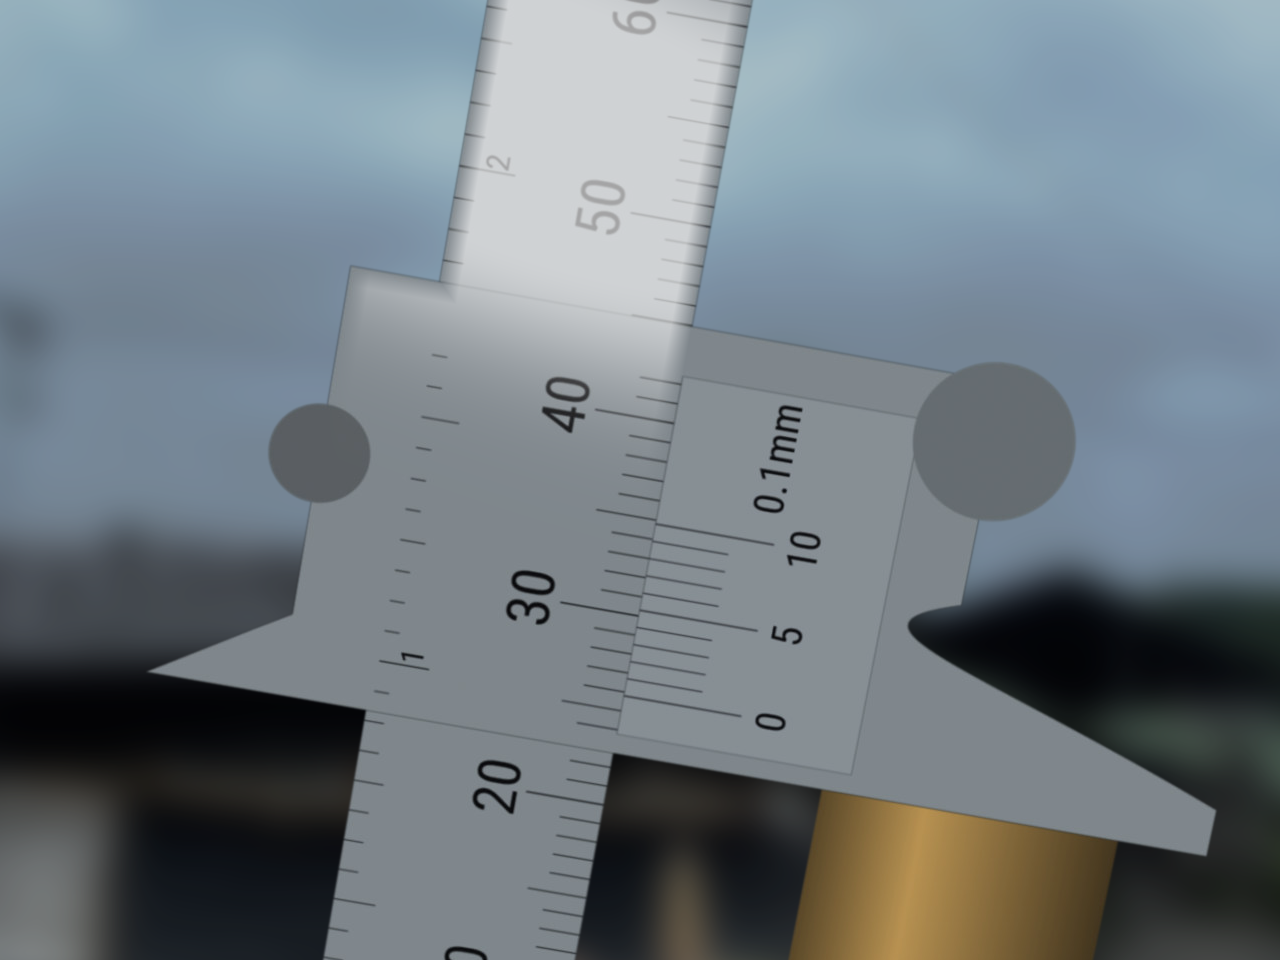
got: 25.8 mm
